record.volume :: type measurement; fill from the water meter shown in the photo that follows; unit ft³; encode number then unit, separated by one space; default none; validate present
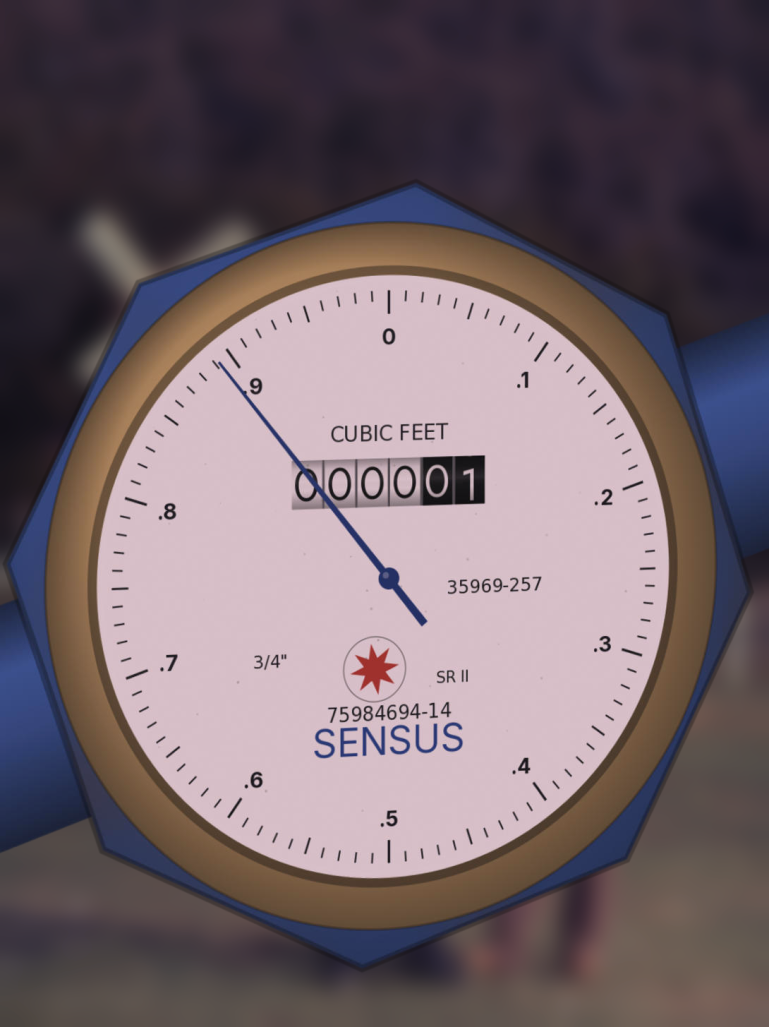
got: 0.89 ft³
